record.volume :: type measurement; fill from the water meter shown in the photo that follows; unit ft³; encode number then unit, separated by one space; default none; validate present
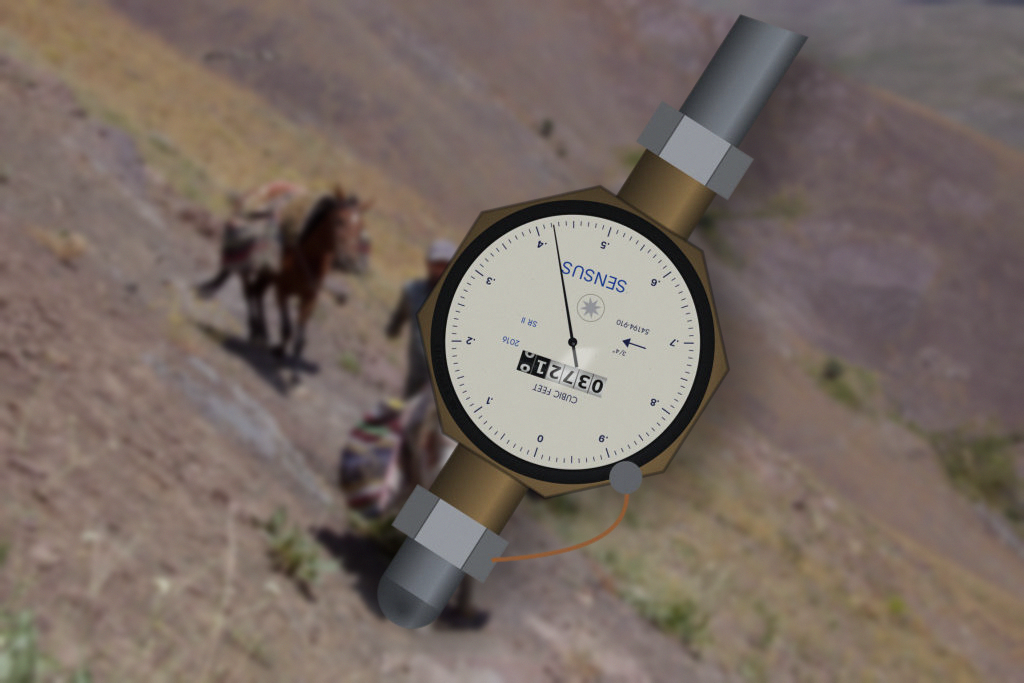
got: 37218.42 ft³
